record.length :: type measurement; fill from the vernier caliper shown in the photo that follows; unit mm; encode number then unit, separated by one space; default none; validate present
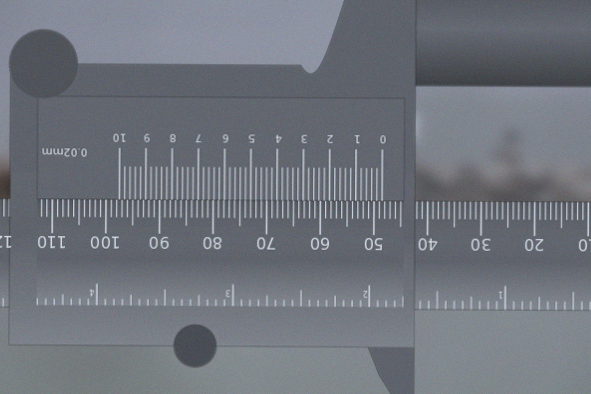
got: 48.5 mm
